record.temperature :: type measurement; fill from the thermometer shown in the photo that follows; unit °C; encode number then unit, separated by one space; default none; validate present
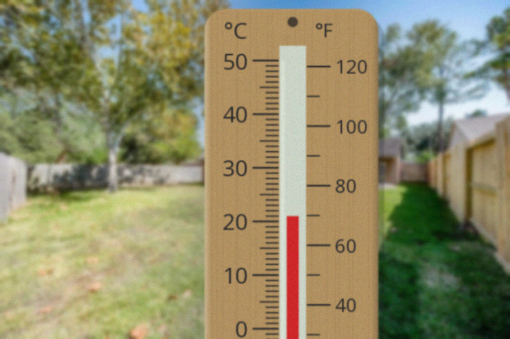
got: 21 °C
